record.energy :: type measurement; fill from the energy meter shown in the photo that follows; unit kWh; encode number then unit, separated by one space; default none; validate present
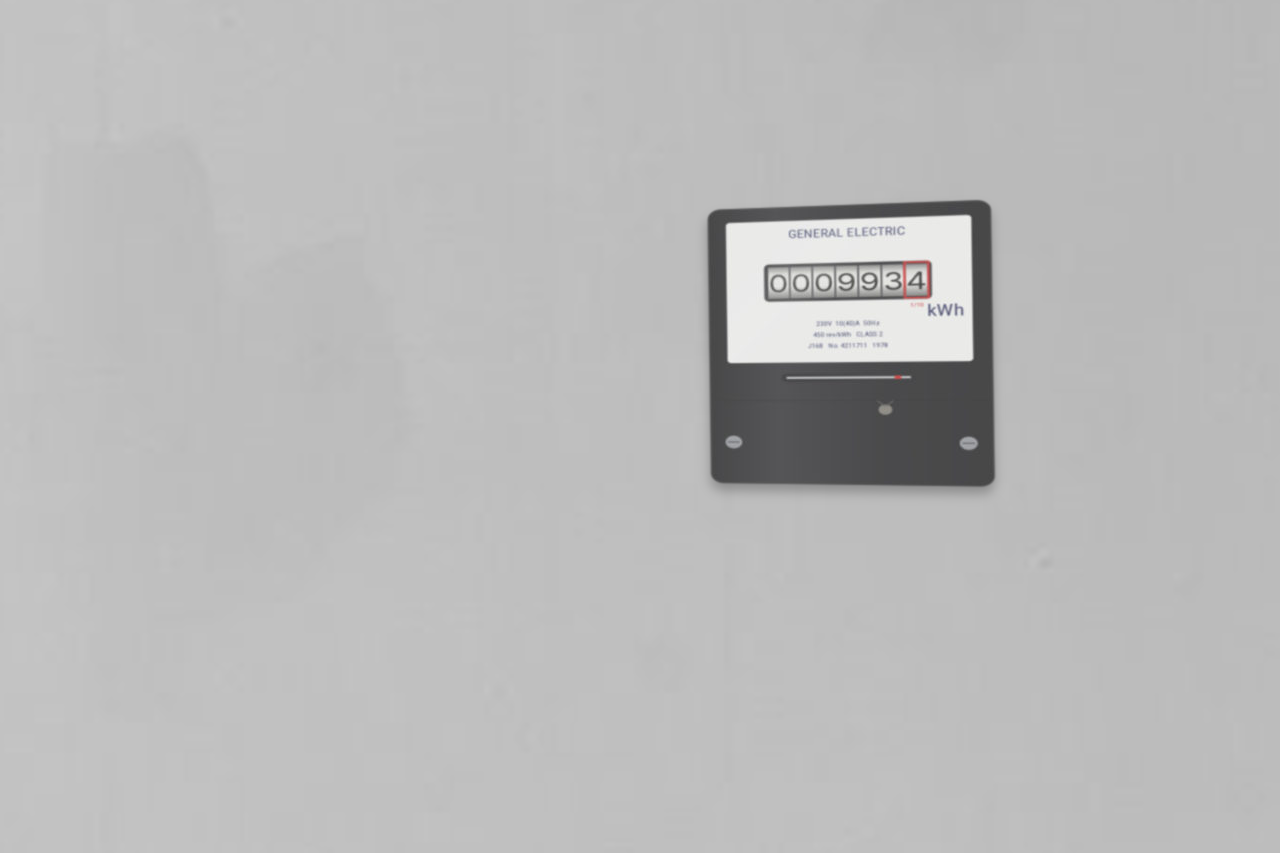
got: 993.4 kWh
